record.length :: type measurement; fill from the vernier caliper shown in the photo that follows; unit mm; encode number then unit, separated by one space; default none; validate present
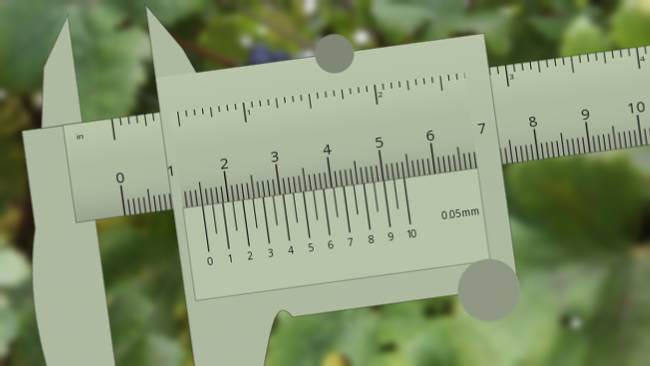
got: 15.0 mm
